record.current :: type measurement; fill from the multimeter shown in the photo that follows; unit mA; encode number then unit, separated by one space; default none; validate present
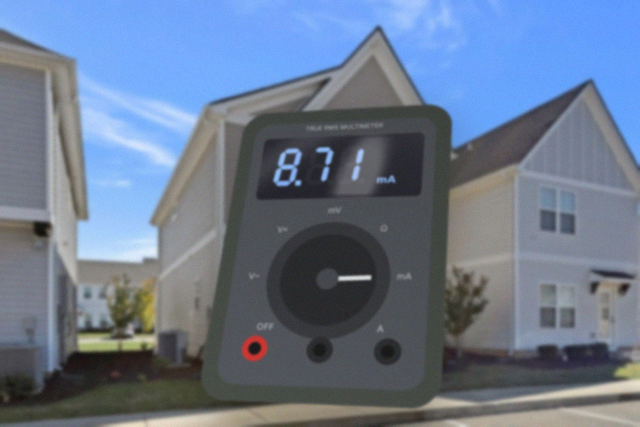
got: 8.71 mA
